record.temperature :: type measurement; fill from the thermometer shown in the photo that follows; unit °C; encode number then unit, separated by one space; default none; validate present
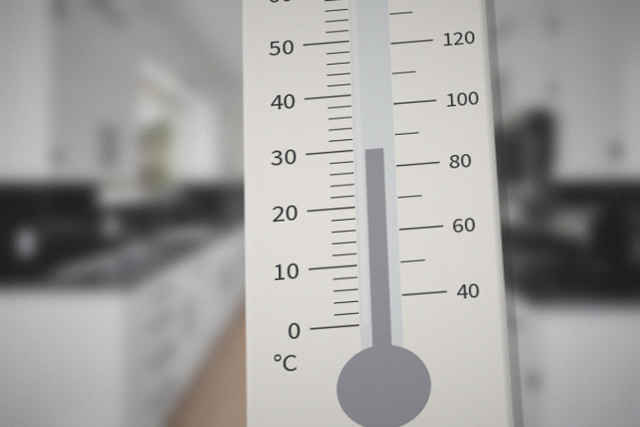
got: 30 °C
